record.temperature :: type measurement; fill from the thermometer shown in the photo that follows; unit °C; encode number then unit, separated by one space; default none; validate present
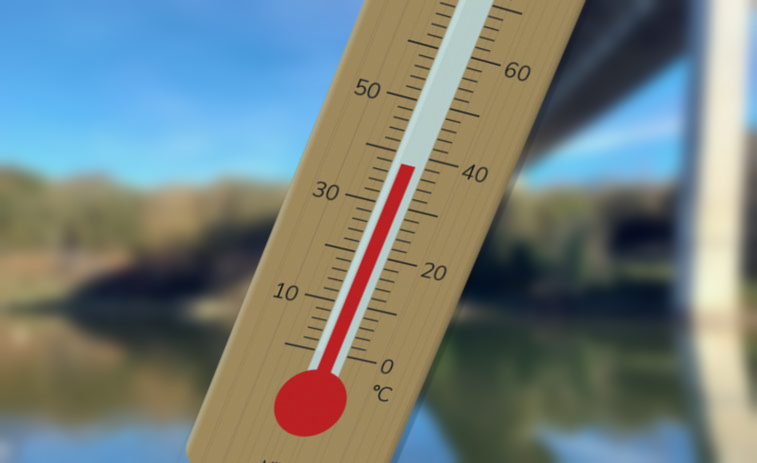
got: 38 °C
